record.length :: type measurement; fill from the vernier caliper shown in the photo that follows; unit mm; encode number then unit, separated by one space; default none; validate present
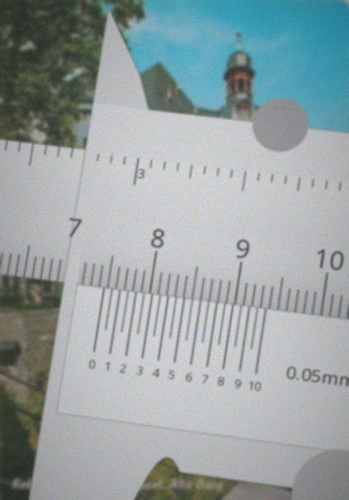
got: 74.6 mm
